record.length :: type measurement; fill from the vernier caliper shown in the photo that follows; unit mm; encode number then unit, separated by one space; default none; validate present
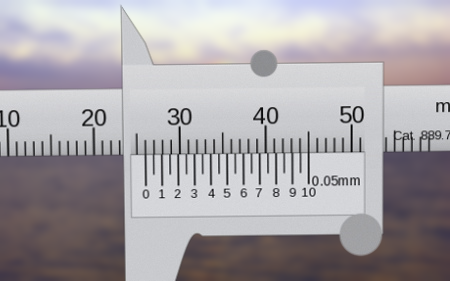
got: 26.0 mm
